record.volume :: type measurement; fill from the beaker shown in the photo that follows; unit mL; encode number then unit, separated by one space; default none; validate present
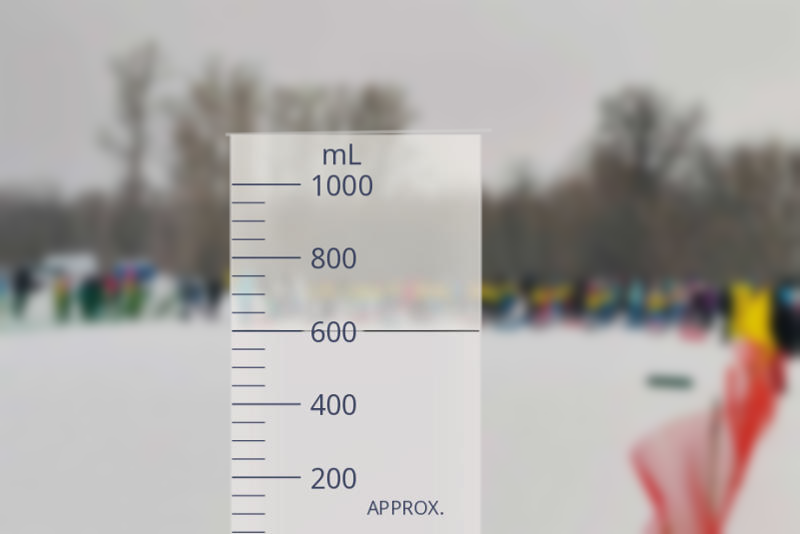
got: 600 mL
